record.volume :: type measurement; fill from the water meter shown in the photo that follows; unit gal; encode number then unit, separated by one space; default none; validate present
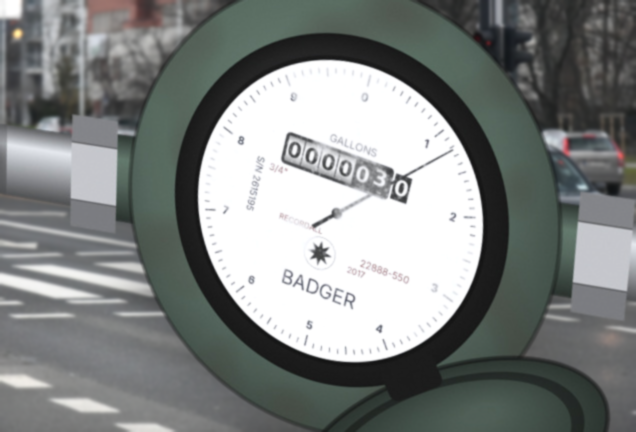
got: 31.2 gal
